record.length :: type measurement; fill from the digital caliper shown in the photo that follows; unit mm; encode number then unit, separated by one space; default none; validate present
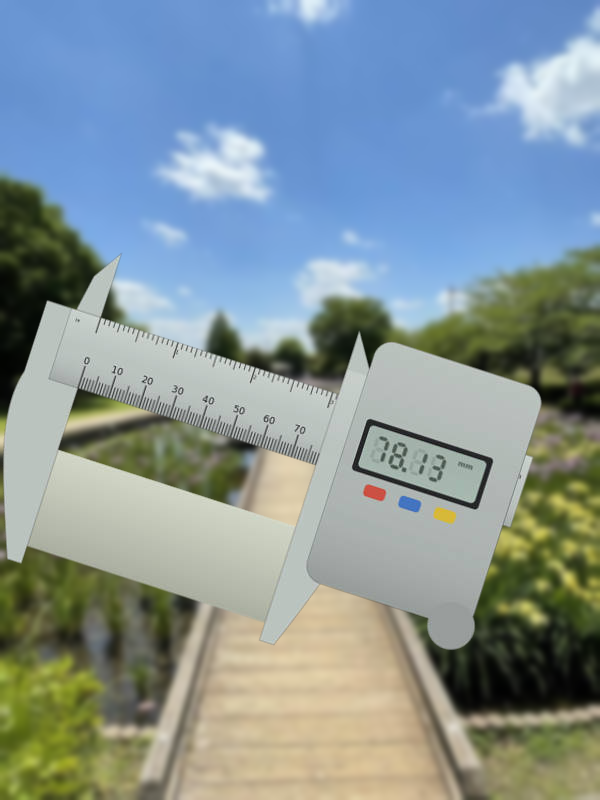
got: 78.13 mm
